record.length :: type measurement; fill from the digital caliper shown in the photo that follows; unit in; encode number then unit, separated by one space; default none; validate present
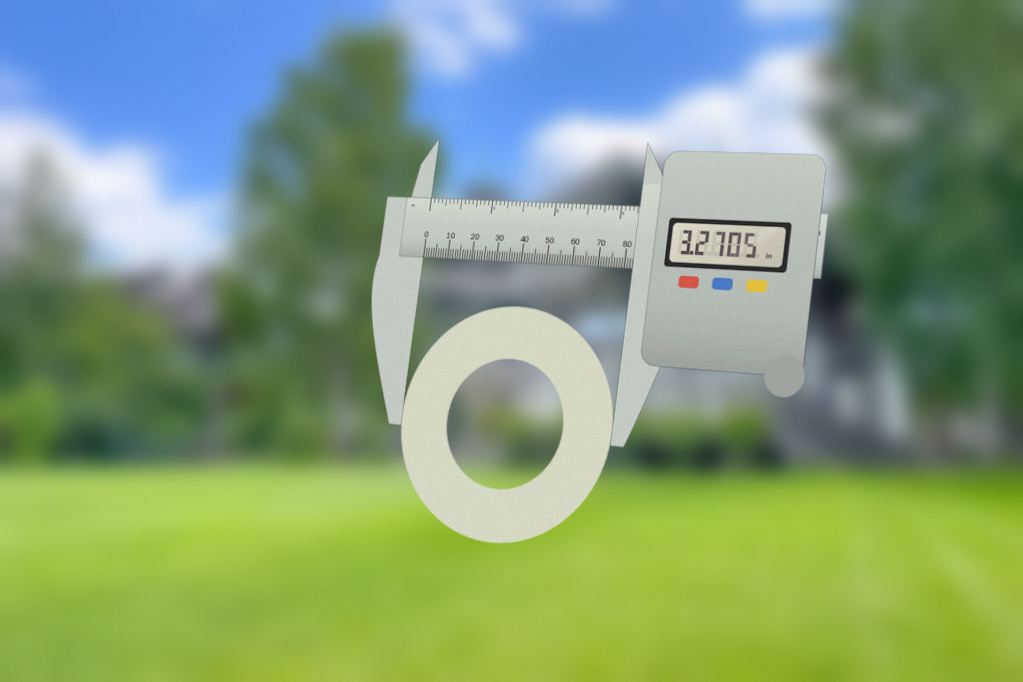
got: 3.2705 in
